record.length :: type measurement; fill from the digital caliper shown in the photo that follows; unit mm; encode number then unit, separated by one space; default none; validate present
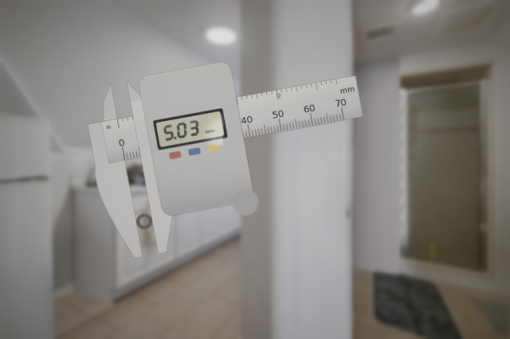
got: 5.03 mm
